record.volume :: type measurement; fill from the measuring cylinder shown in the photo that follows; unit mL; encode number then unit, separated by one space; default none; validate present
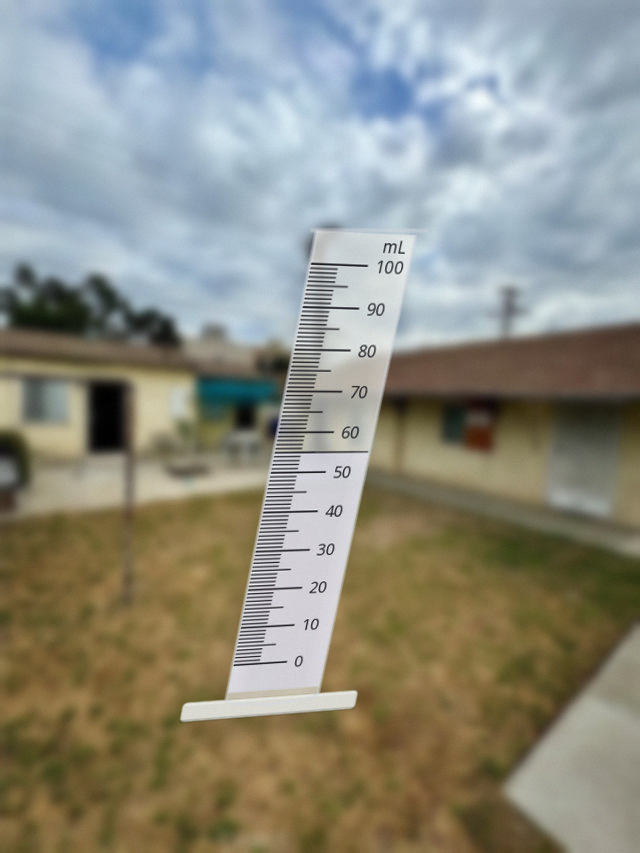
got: 55 mL
